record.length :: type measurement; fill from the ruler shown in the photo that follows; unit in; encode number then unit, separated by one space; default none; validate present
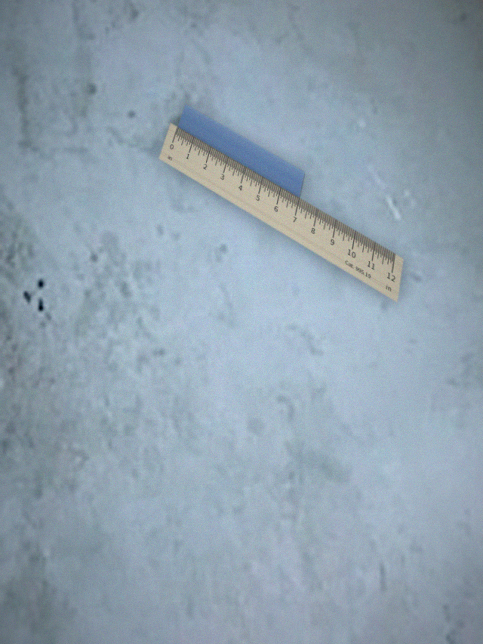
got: 7 in
